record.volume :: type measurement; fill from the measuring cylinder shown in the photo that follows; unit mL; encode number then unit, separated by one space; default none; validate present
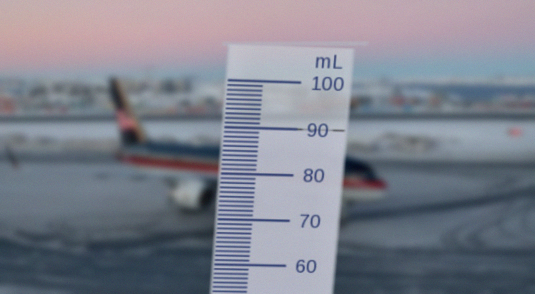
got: 90 mL
